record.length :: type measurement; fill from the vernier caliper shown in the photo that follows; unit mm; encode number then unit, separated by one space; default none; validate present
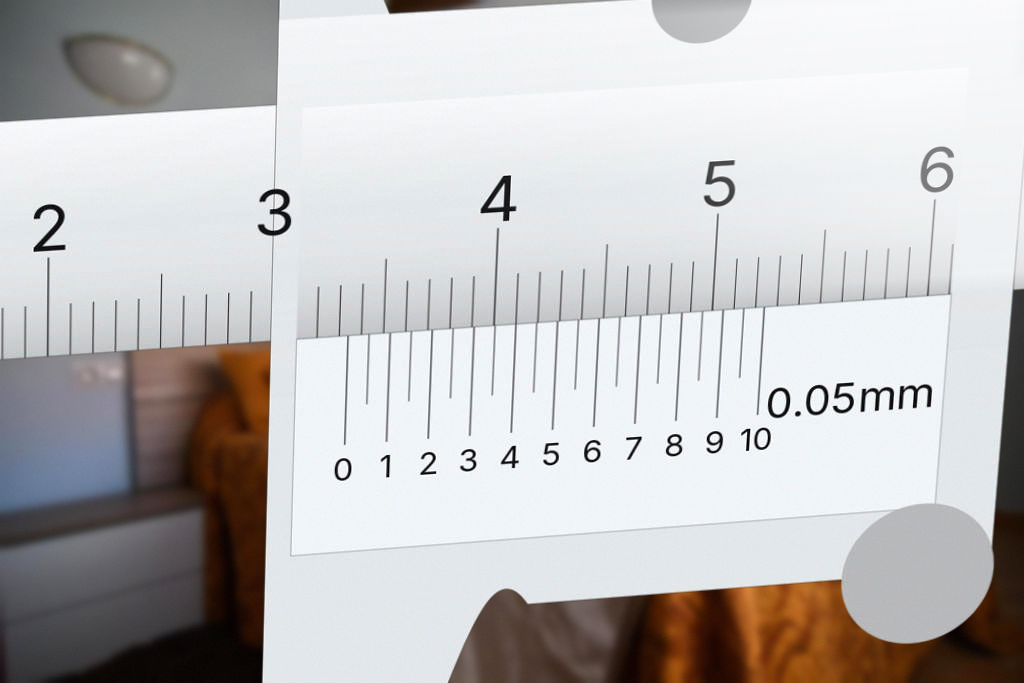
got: 33.4 mm
